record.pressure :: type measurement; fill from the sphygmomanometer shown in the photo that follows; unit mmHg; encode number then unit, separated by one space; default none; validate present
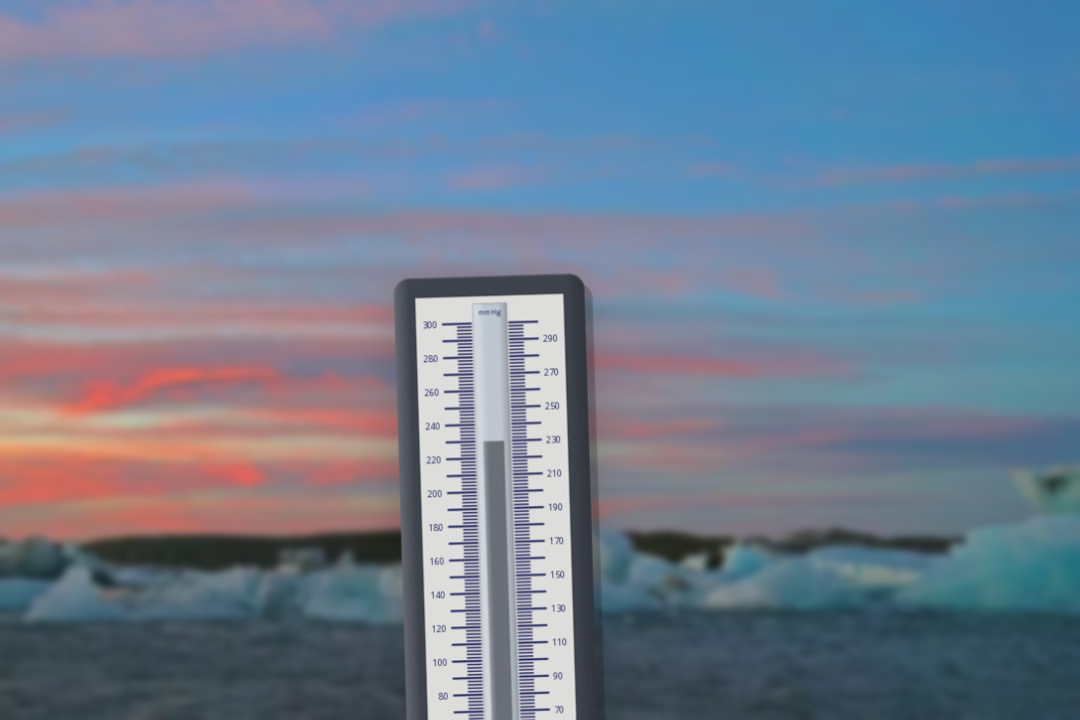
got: 230 mmHg
